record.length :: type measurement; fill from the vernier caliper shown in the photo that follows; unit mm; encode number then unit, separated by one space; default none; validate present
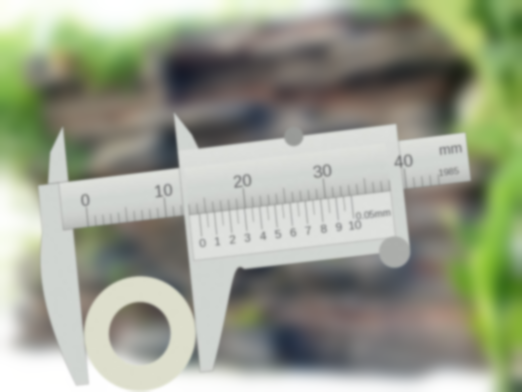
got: 14.2 mm
